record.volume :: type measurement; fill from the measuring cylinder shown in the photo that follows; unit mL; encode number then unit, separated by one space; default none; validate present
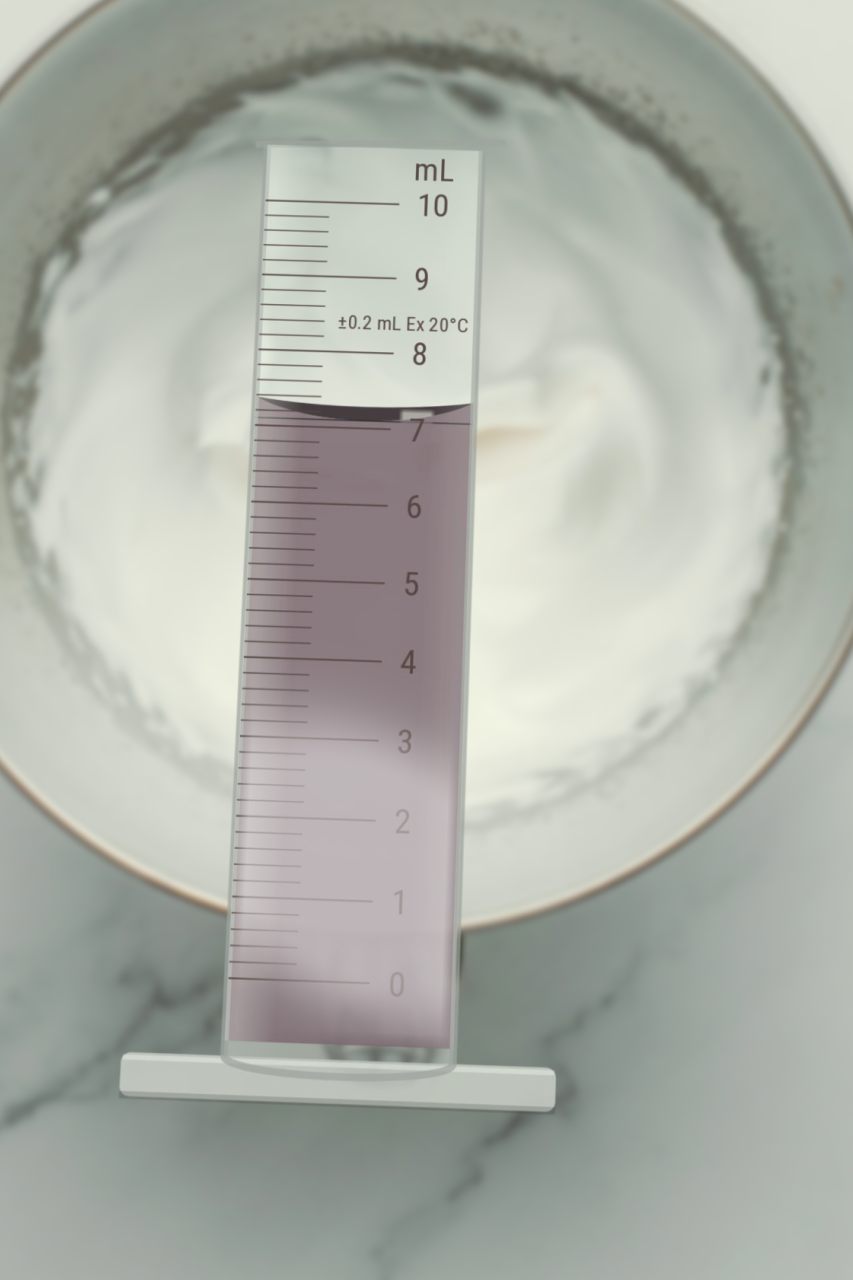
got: 7.1 mL
